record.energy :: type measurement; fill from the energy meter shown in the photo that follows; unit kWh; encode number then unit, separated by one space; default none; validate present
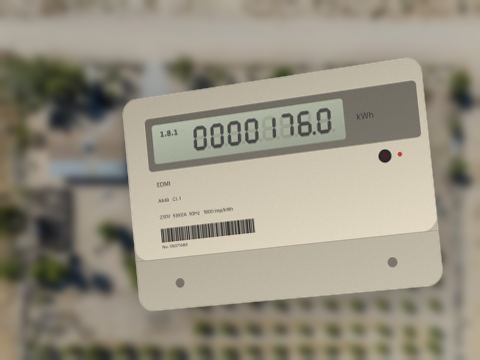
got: 176.0 kWh
